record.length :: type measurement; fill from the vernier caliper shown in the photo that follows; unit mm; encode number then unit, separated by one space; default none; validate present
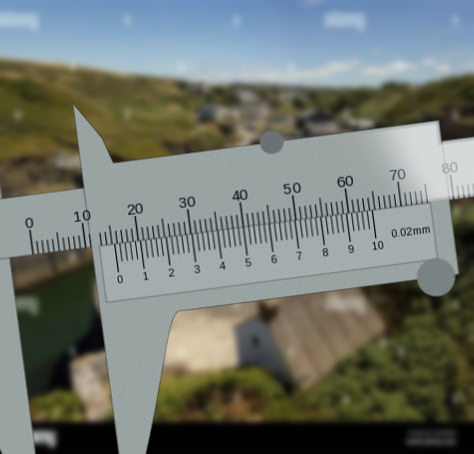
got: 15.5 mm
